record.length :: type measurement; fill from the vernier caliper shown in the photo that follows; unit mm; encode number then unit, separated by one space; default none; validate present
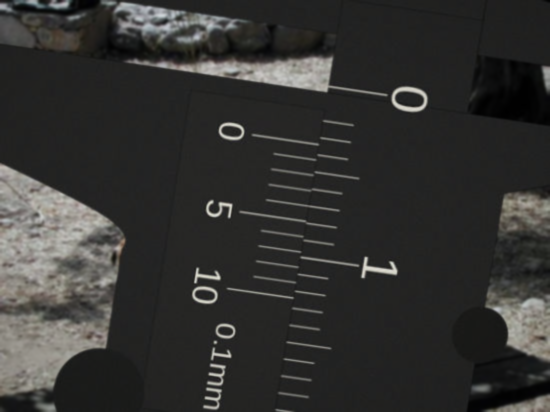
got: 3.4 mm
